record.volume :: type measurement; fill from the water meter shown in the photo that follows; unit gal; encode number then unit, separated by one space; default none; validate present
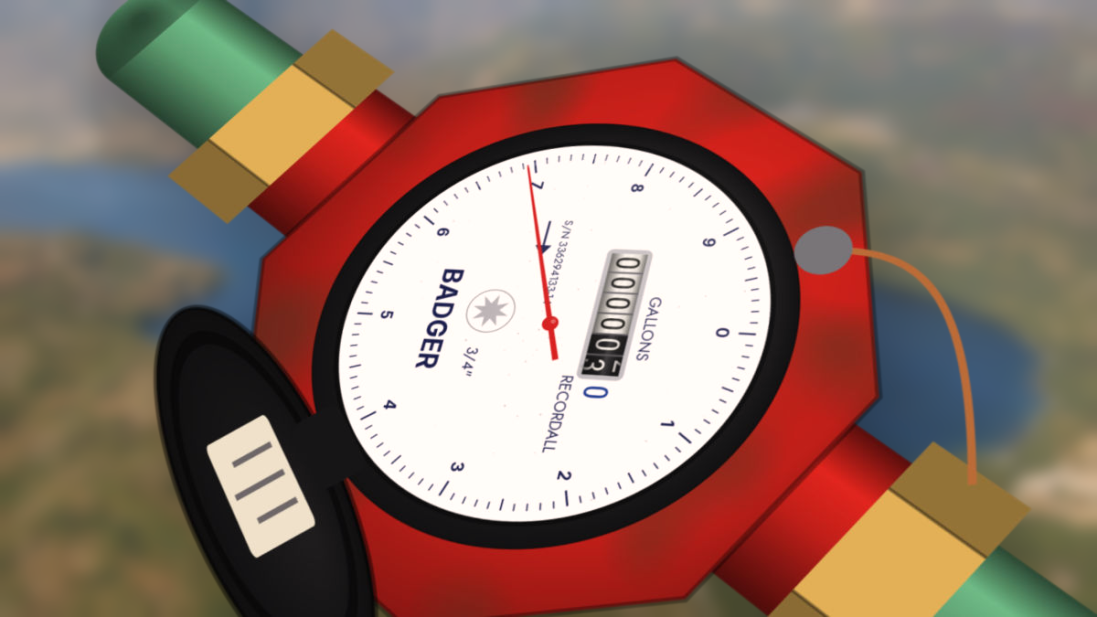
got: 26.9 gal
